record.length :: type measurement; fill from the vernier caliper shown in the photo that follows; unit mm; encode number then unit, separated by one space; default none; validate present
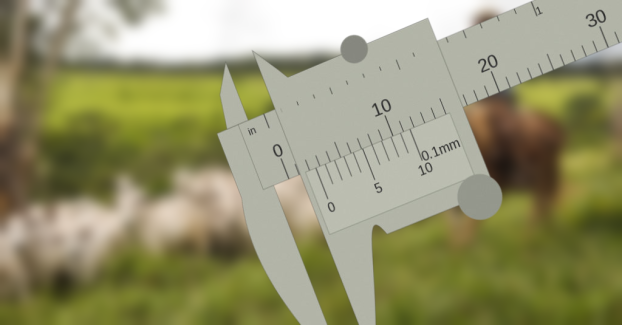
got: 2.6 mm
